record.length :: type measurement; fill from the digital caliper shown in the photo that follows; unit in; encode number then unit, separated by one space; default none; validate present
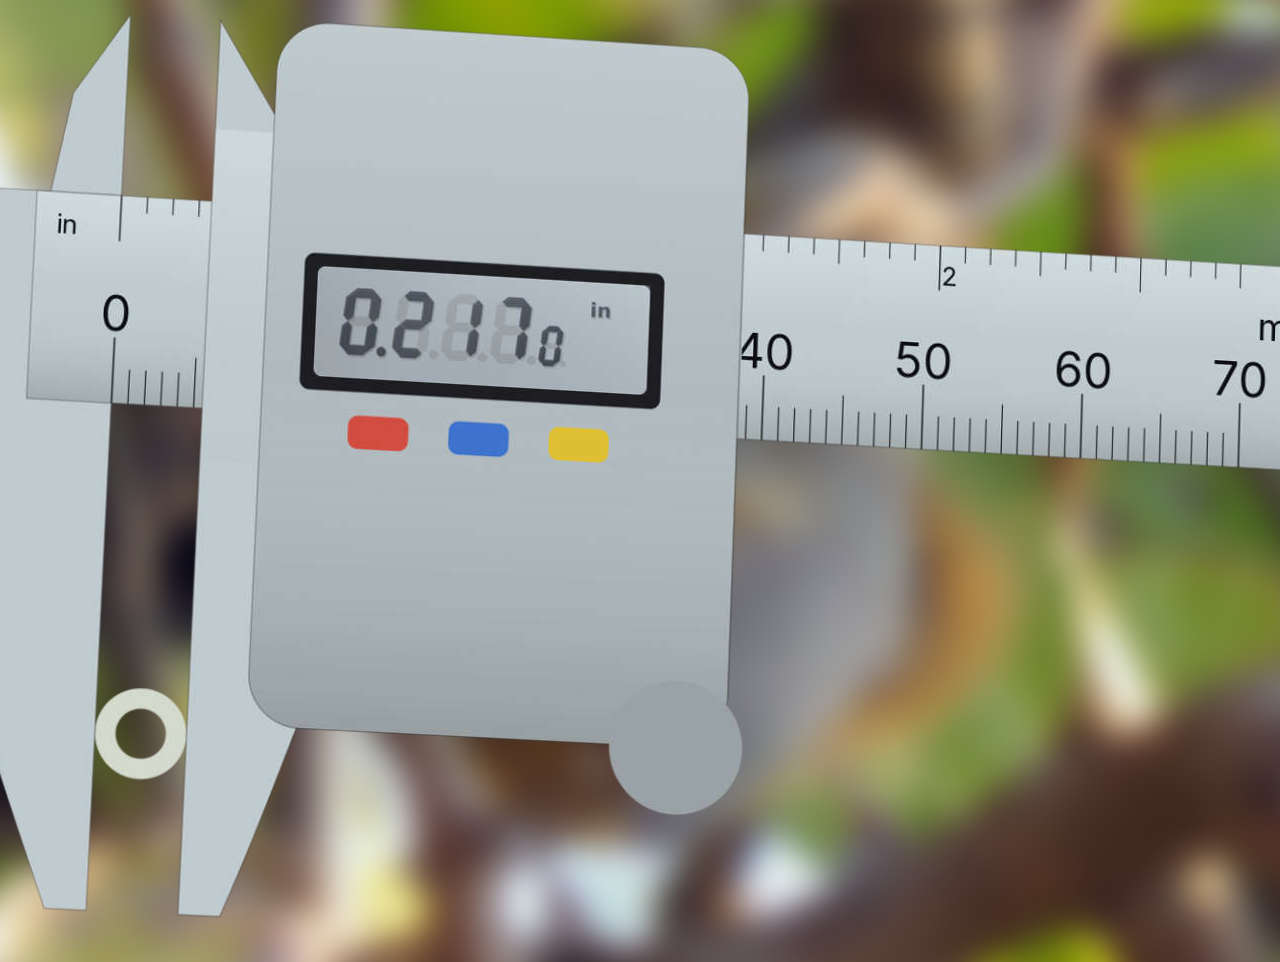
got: 0.2170 in
